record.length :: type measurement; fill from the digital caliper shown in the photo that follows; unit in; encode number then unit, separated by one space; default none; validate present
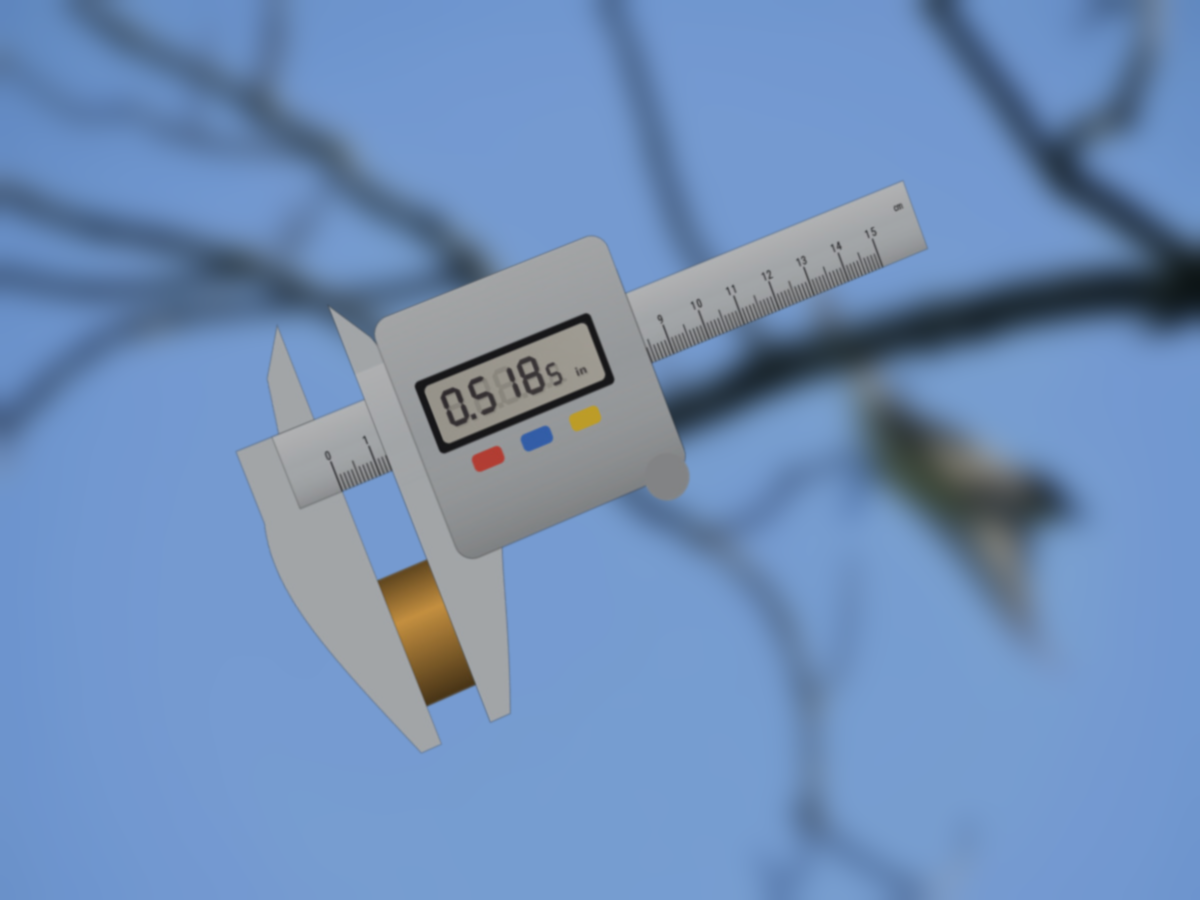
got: 0.5185 in
